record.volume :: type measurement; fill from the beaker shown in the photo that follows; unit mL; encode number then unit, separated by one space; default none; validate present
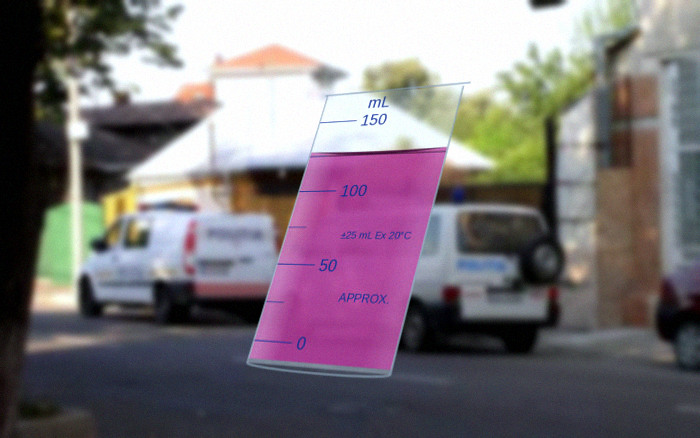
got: 125 mL
